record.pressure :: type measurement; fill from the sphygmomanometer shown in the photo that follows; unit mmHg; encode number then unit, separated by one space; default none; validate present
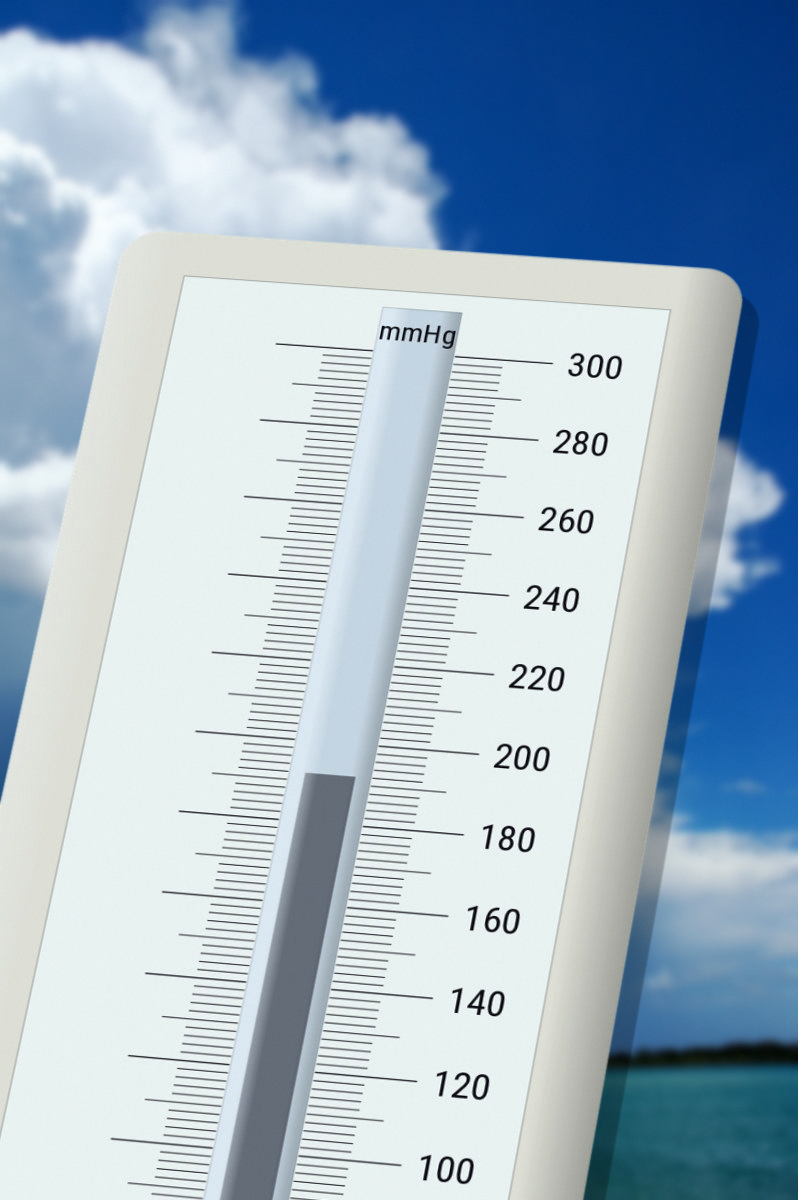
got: 192 mmHg
